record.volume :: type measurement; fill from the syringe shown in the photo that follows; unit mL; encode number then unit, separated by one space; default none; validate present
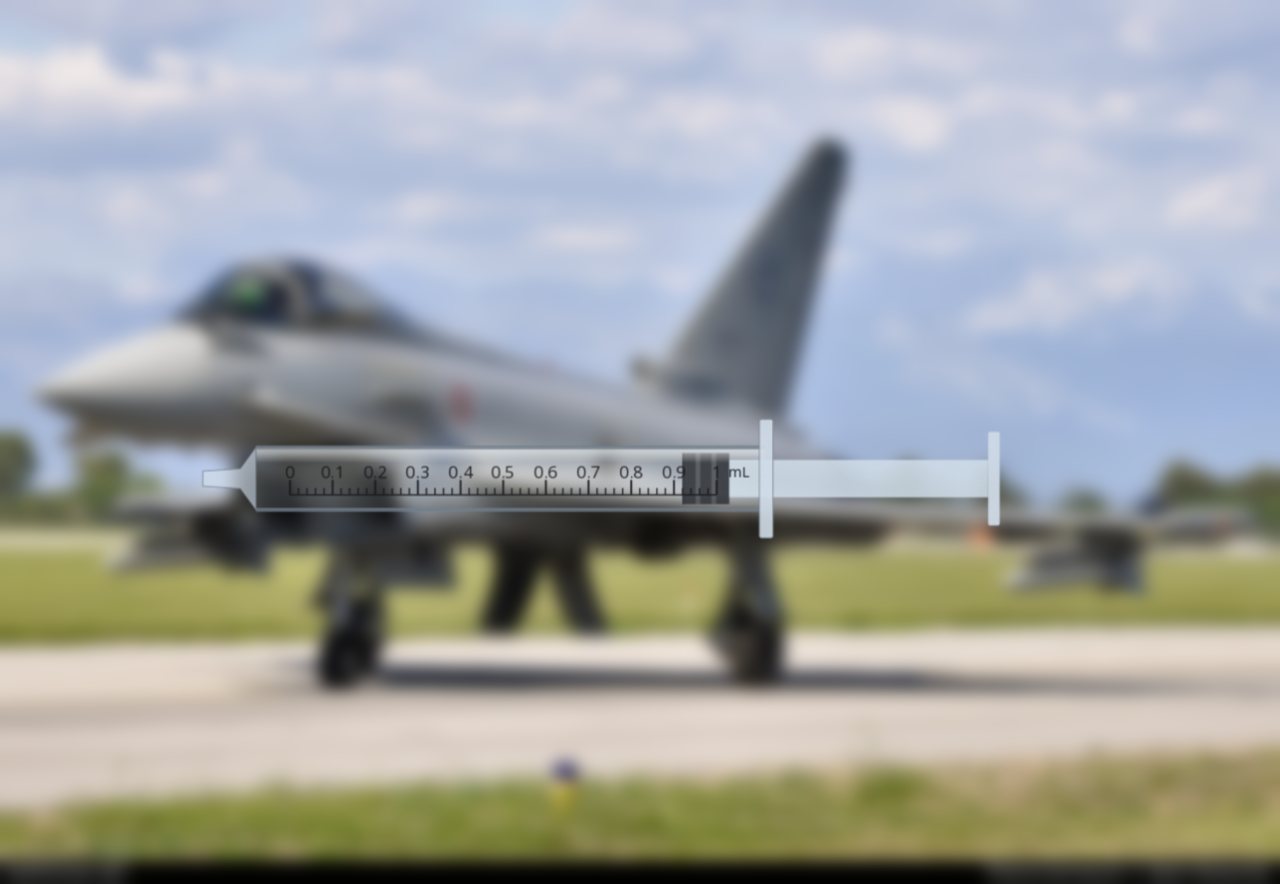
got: 0.92 mL
